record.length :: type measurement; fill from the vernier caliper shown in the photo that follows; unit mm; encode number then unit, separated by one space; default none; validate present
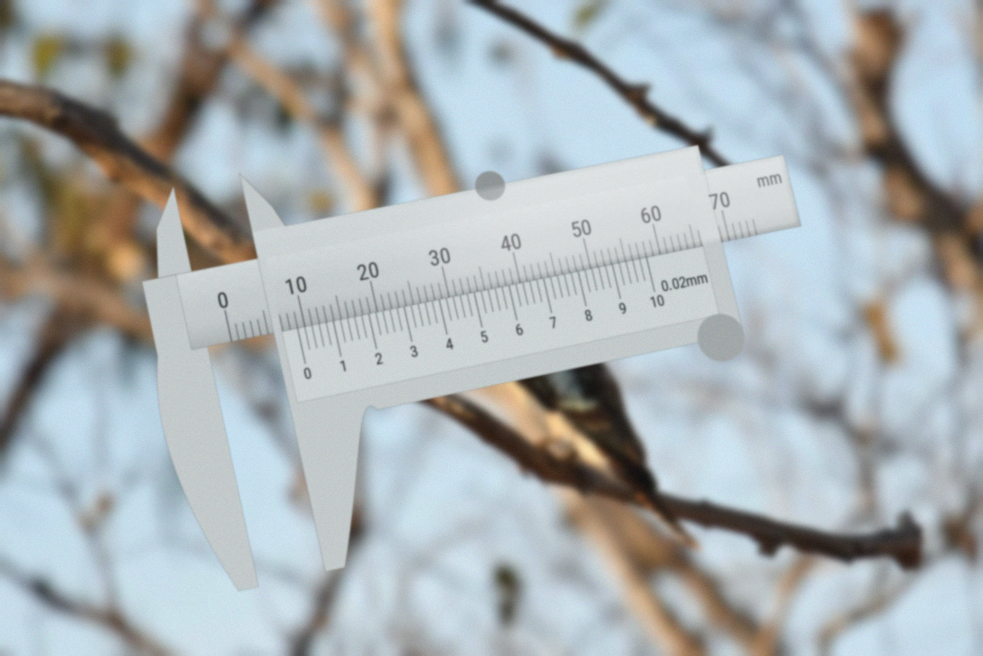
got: 9.0 mm
